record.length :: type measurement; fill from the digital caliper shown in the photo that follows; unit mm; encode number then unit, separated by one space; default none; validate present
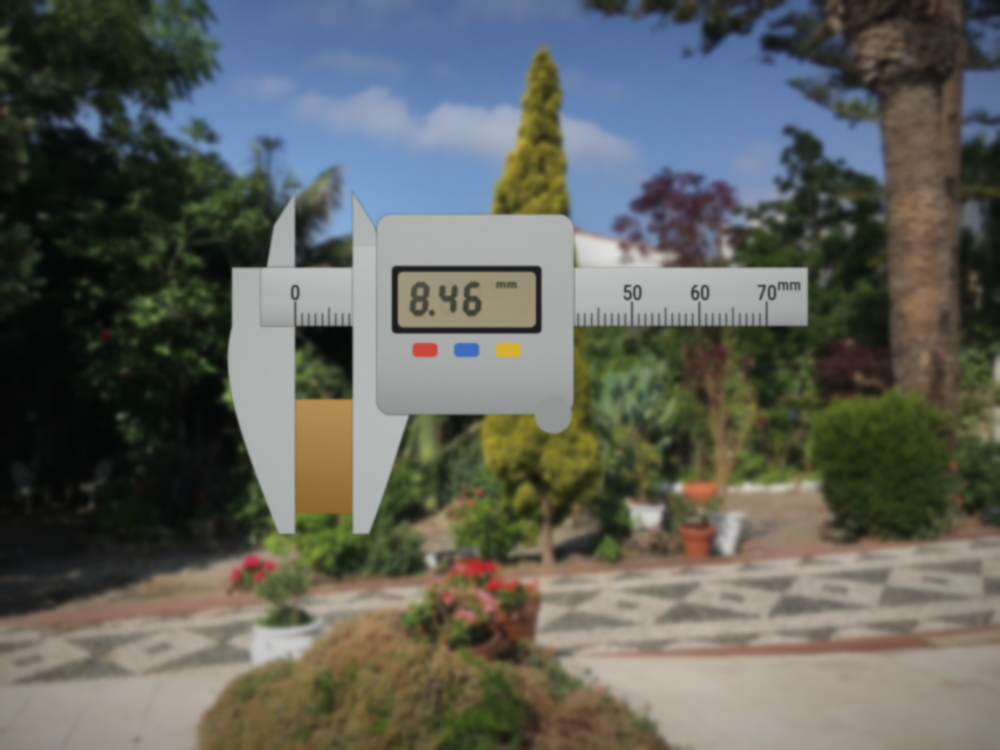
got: 8.46 mm
